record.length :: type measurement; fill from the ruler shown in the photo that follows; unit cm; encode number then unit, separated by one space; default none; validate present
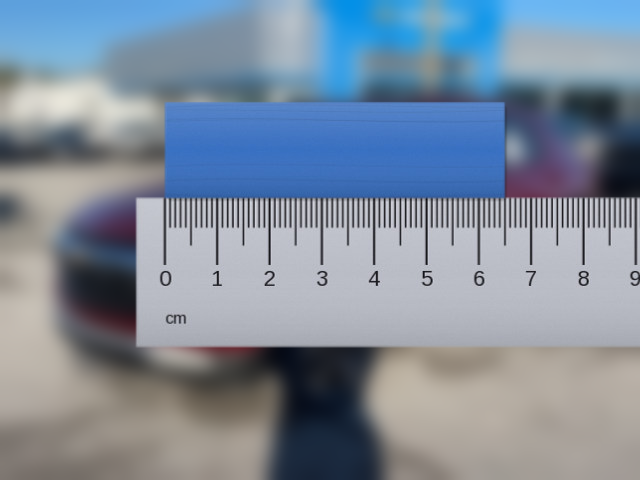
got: 6.5 cm
